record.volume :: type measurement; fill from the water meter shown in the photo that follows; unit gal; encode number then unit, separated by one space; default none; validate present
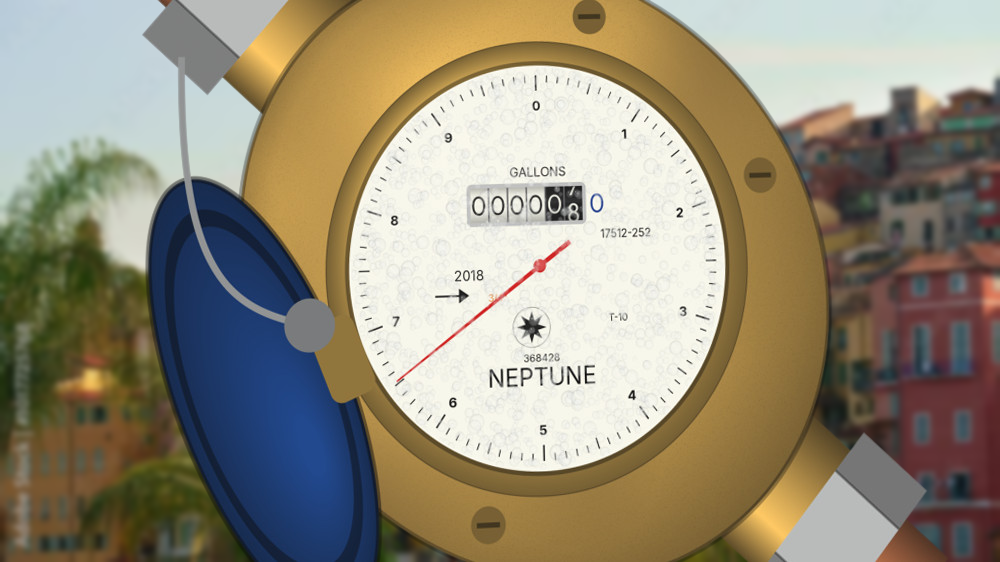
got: 76.5 gal
